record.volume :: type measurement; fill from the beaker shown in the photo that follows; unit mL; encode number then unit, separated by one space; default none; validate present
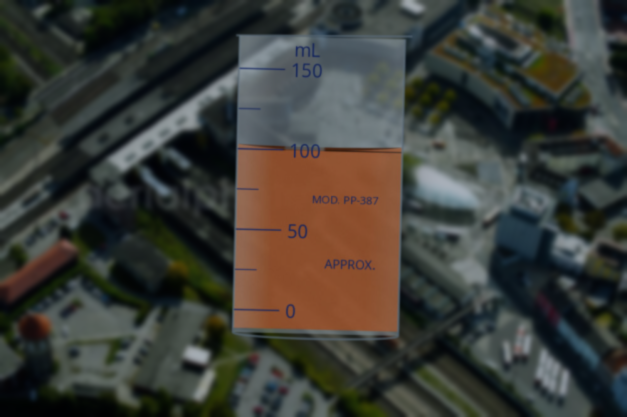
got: 100 mL
